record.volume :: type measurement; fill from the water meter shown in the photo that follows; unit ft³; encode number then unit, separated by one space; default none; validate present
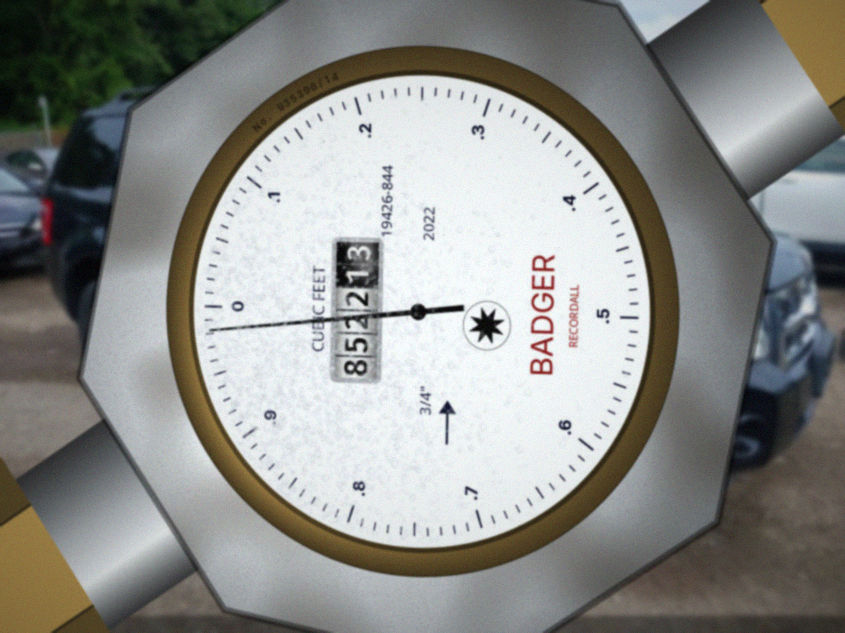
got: 852212.98 ft³
